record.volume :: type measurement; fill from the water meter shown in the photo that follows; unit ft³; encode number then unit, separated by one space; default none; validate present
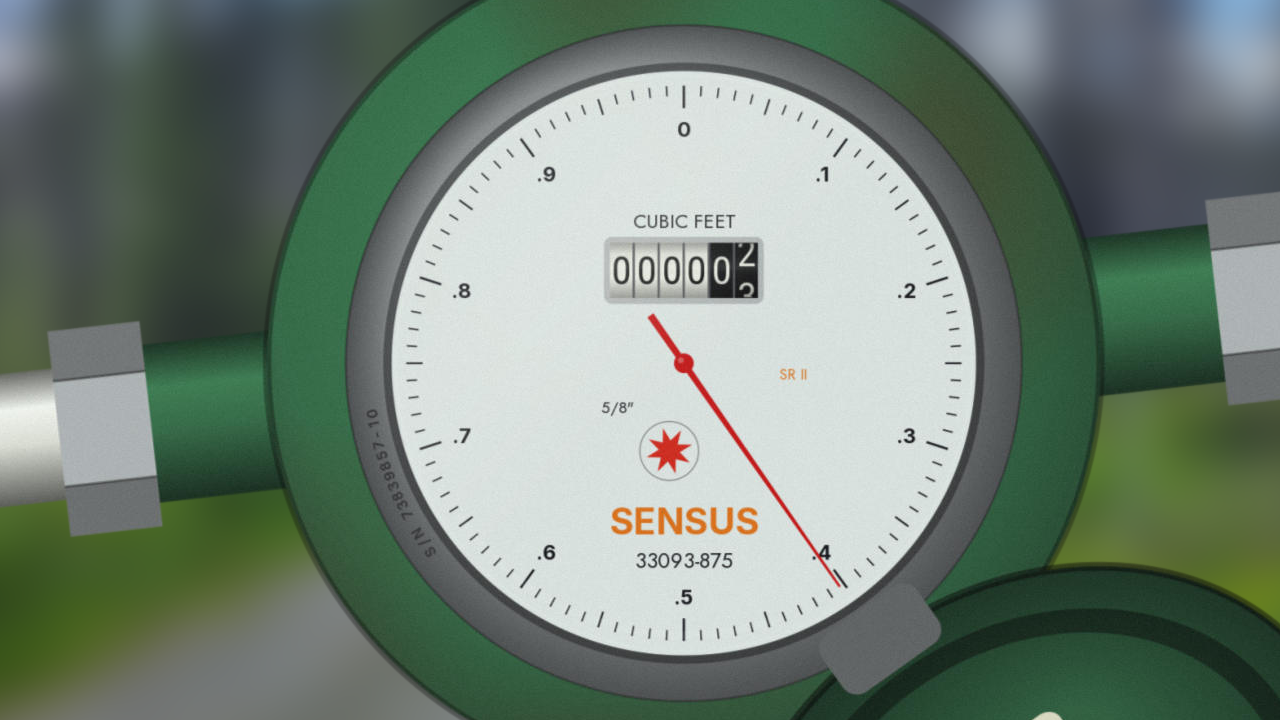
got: 2.40 ft³
